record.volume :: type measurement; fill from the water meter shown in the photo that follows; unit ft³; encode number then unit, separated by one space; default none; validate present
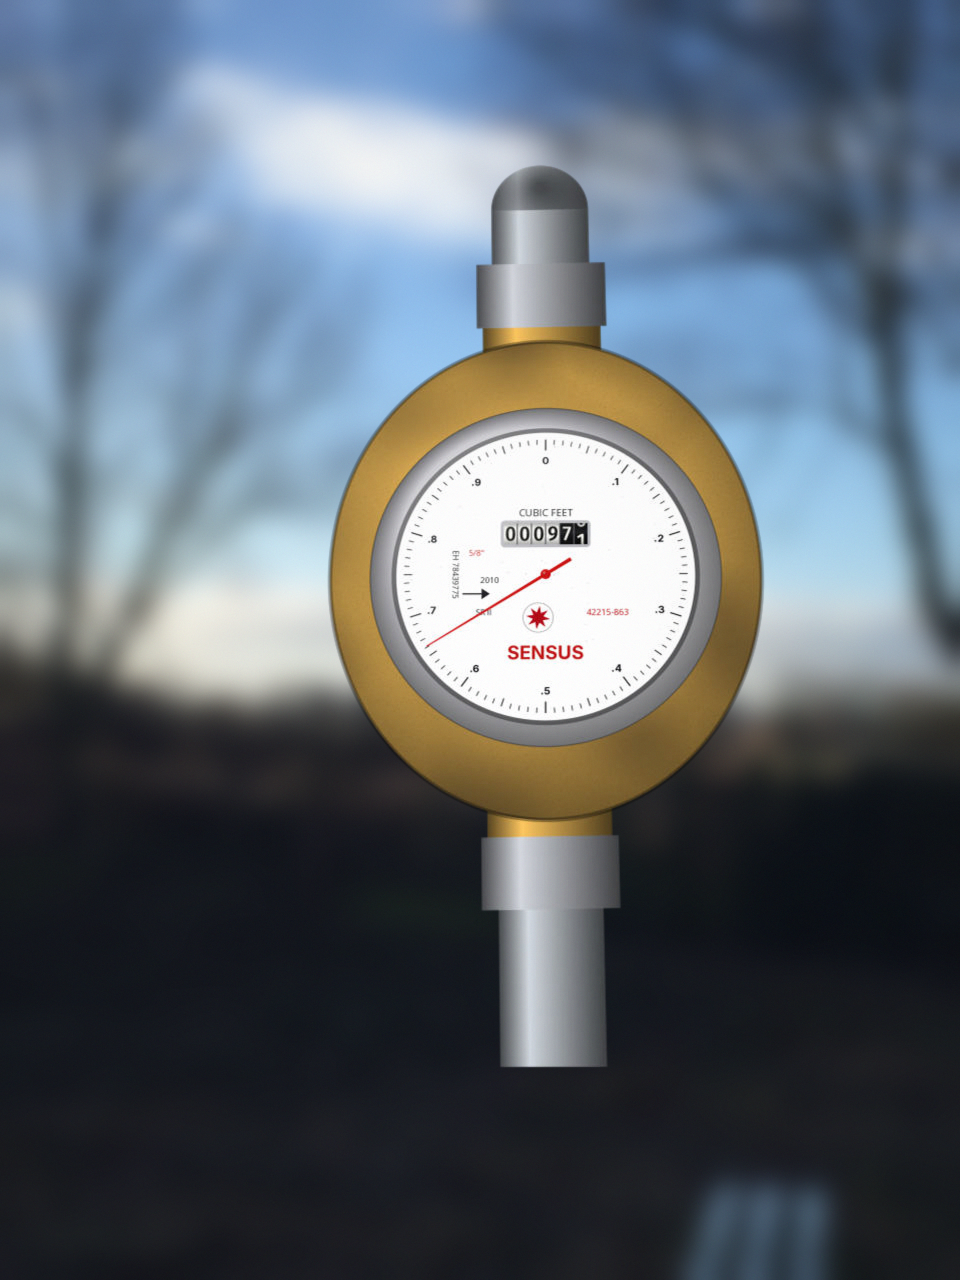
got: 970.66 ft³
